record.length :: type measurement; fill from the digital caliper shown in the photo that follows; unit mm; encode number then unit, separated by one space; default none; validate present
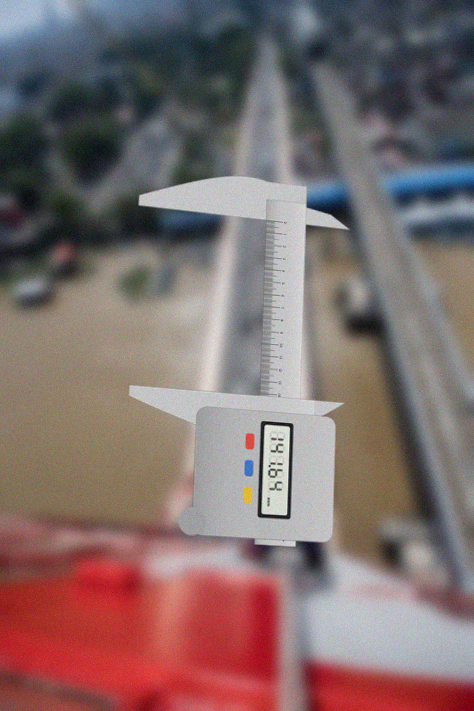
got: 141.64 mm
